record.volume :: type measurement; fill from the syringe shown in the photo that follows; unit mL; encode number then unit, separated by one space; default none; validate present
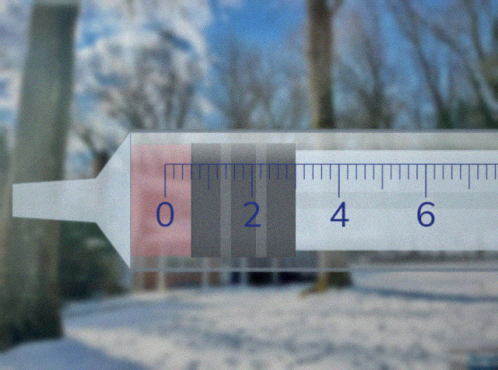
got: 0.6 mL
